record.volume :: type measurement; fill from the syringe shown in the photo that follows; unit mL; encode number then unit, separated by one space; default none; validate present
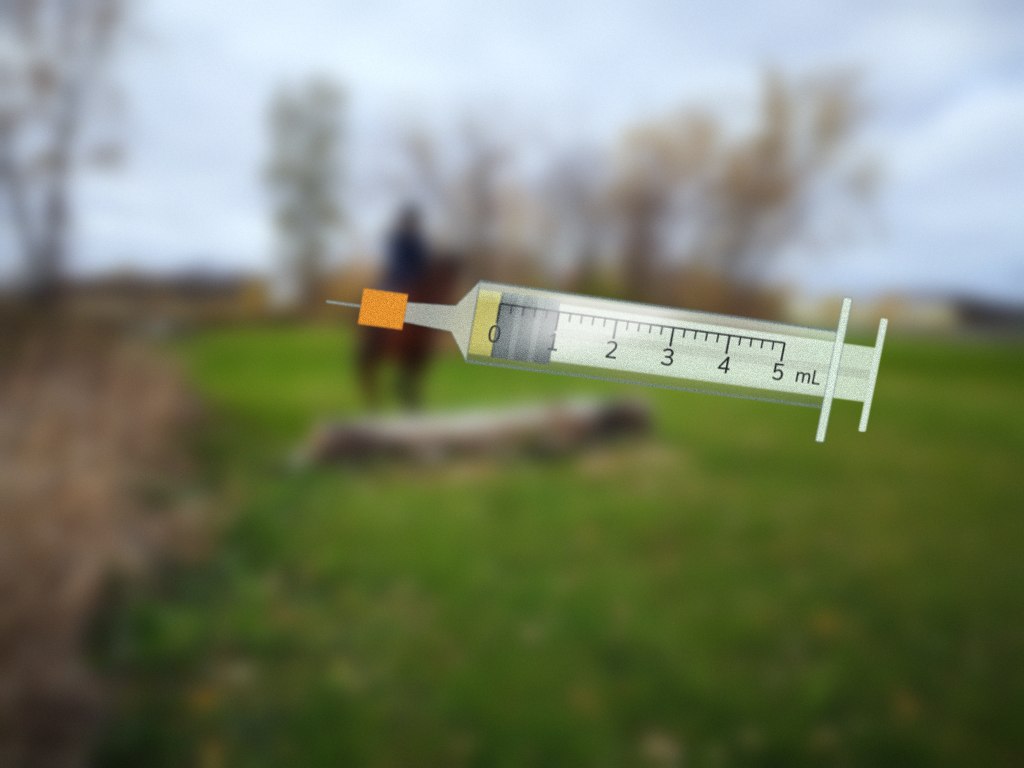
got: 0 mL
